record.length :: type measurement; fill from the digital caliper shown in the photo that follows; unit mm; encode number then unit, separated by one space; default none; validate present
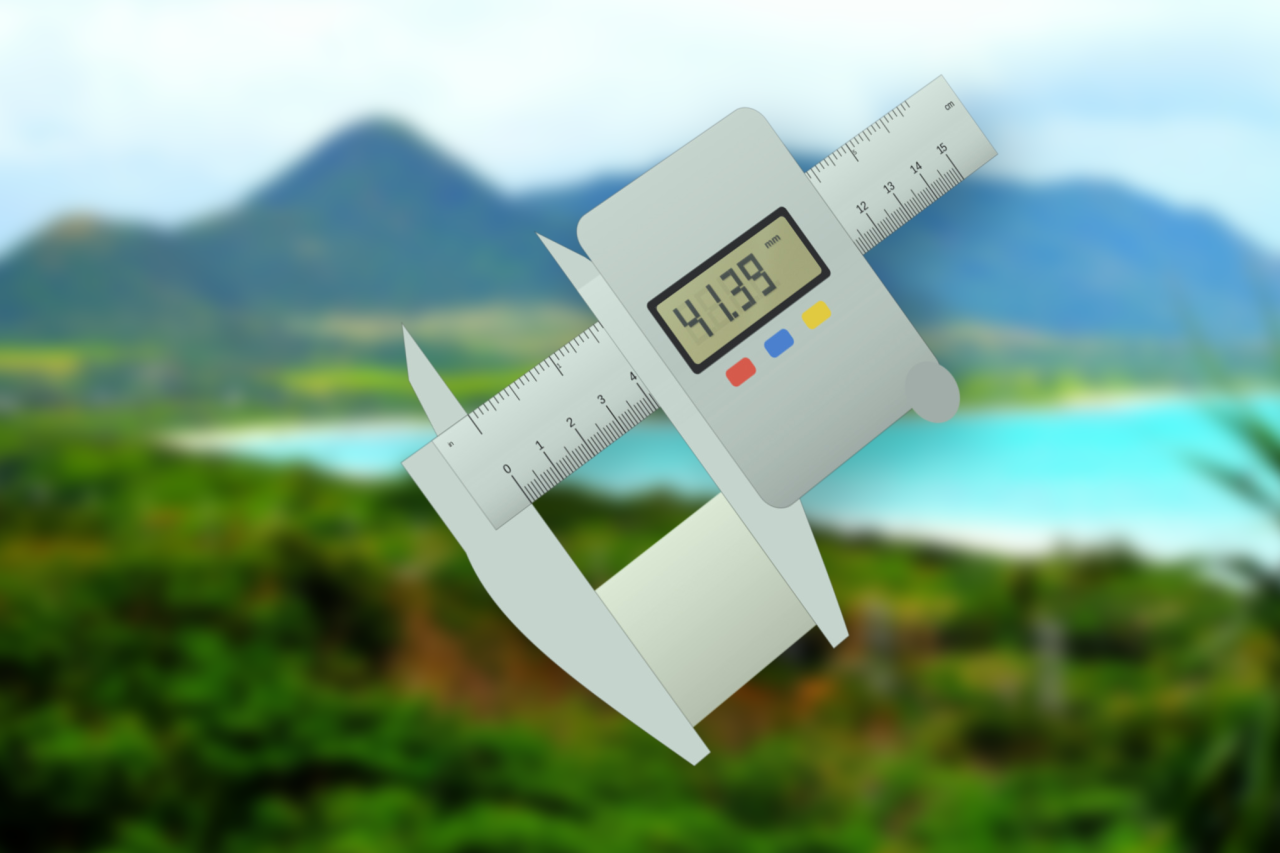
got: 41.39 mm
